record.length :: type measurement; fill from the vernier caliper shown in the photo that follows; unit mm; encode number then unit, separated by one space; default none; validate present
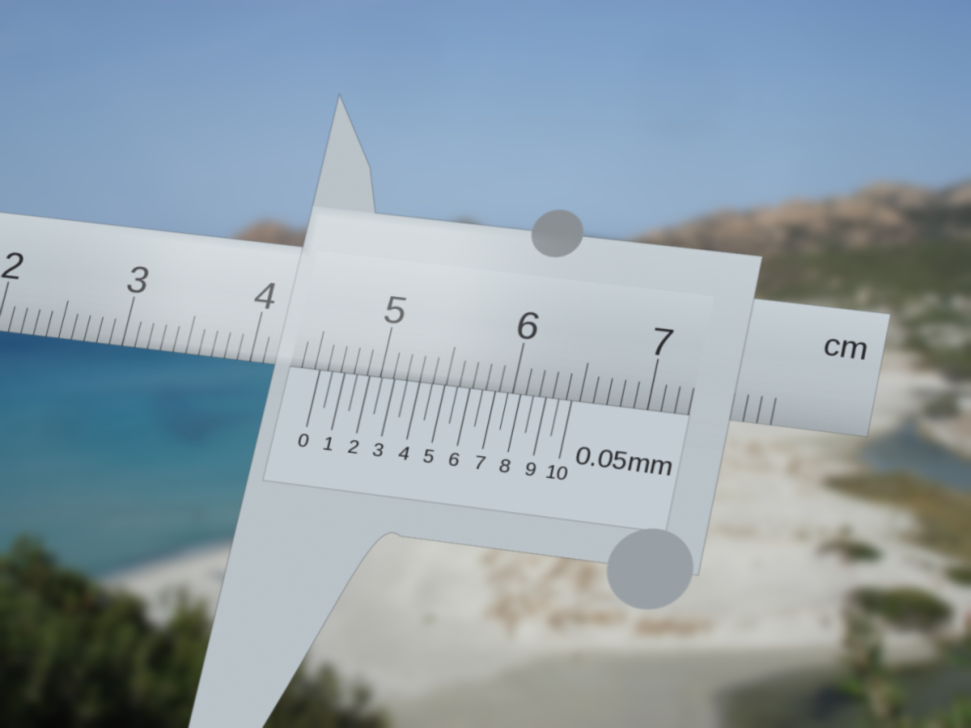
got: 45.4 mm
